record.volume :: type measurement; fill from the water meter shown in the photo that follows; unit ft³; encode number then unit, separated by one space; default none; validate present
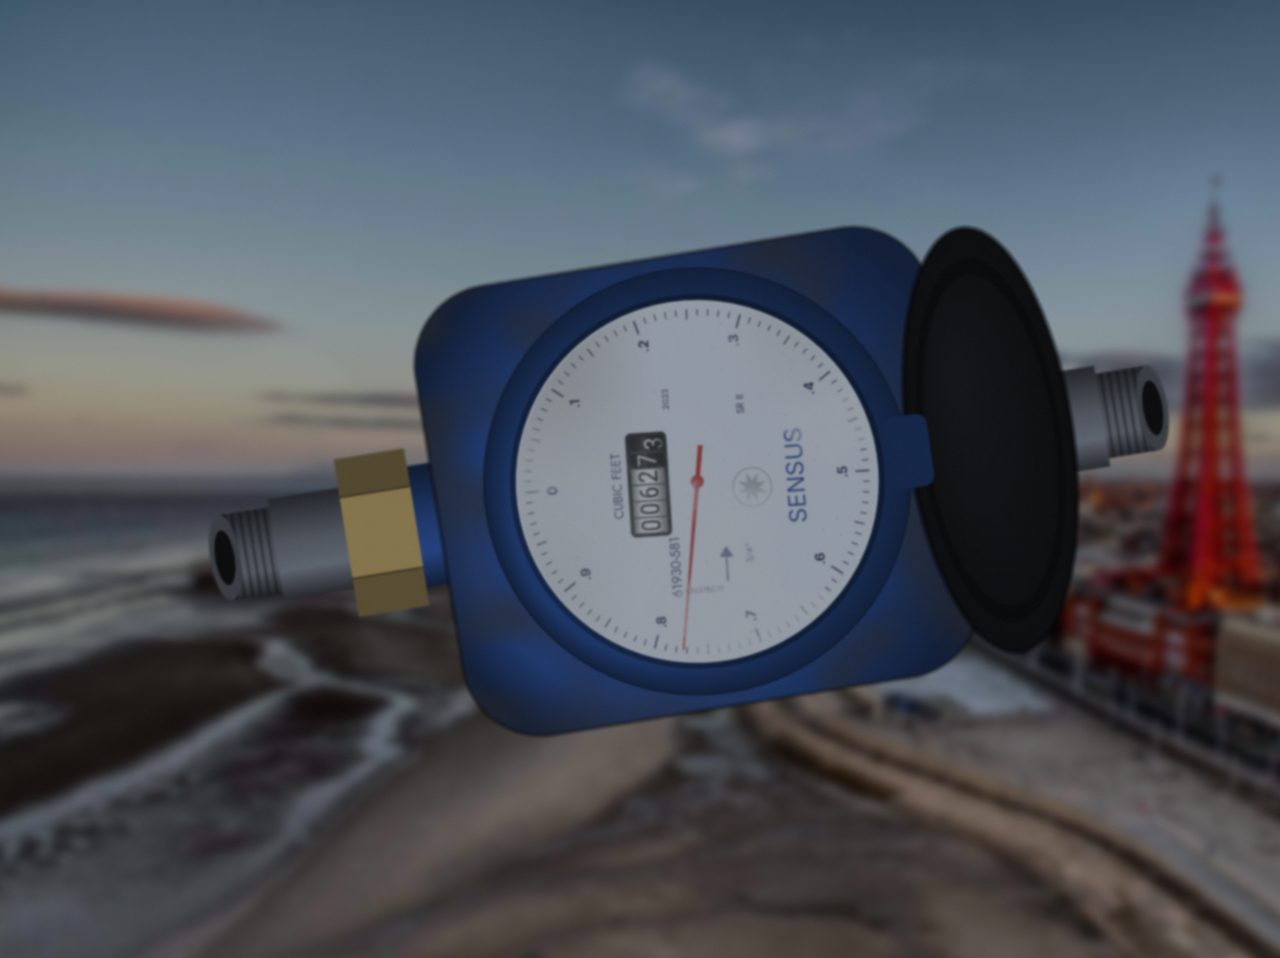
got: 6272.77 ft³
